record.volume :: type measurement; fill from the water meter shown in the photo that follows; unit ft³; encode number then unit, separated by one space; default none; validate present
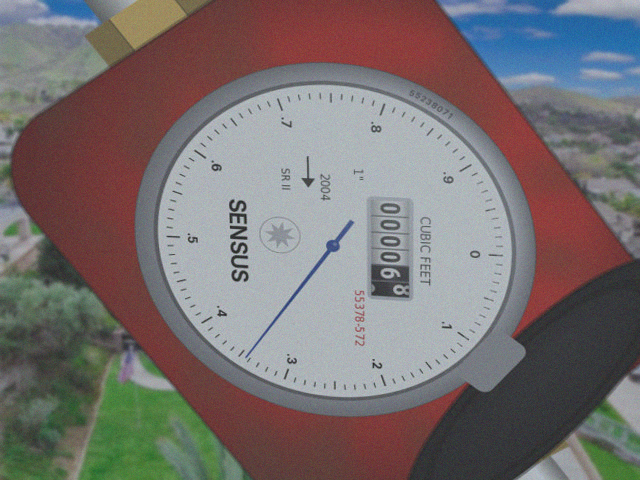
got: 68.34 ft³
